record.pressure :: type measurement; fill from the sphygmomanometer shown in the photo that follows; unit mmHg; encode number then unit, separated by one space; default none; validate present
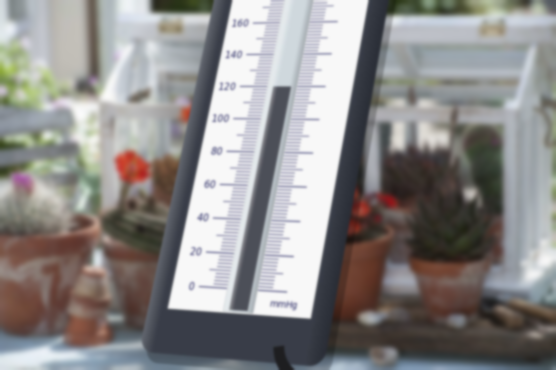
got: 120 mmHg
